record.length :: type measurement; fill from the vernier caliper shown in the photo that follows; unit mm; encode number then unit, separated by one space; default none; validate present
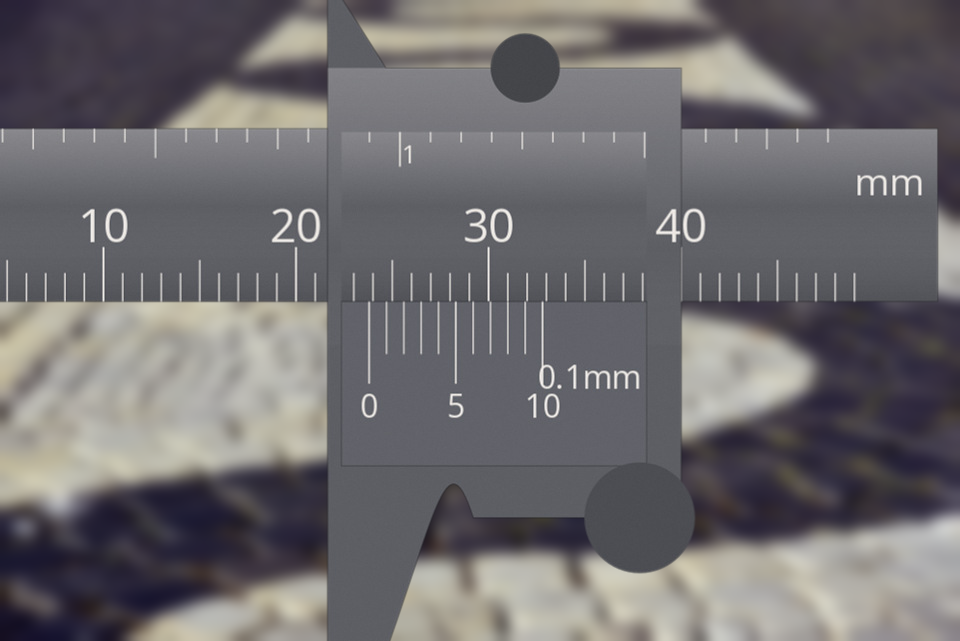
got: 23.8 mm
